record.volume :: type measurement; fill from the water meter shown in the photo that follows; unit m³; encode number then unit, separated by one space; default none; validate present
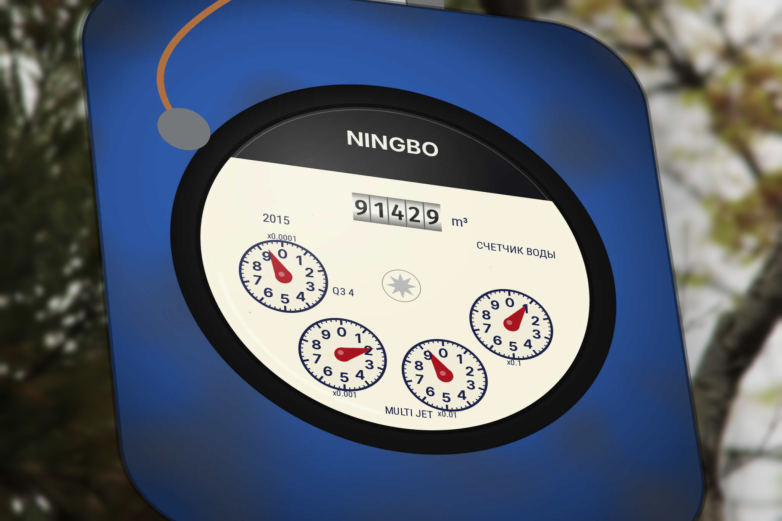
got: 91429.0919 m³
